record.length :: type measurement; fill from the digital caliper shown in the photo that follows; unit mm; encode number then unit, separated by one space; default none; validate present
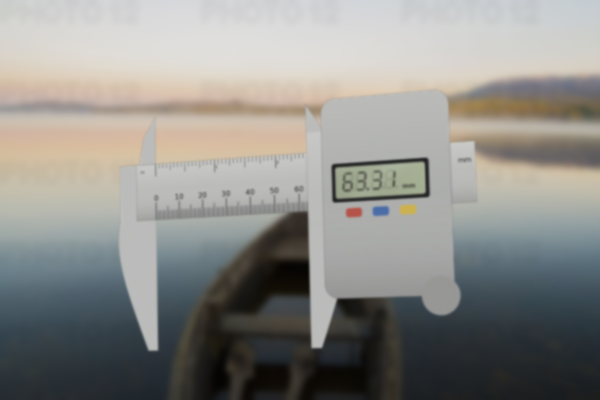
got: 63.31 mm
